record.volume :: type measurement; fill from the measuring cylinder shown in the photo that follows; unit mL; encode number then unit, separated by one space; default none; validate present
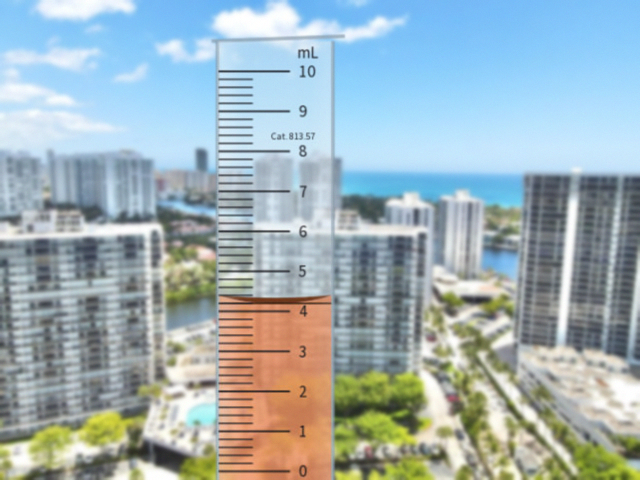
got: 4.2 mL
